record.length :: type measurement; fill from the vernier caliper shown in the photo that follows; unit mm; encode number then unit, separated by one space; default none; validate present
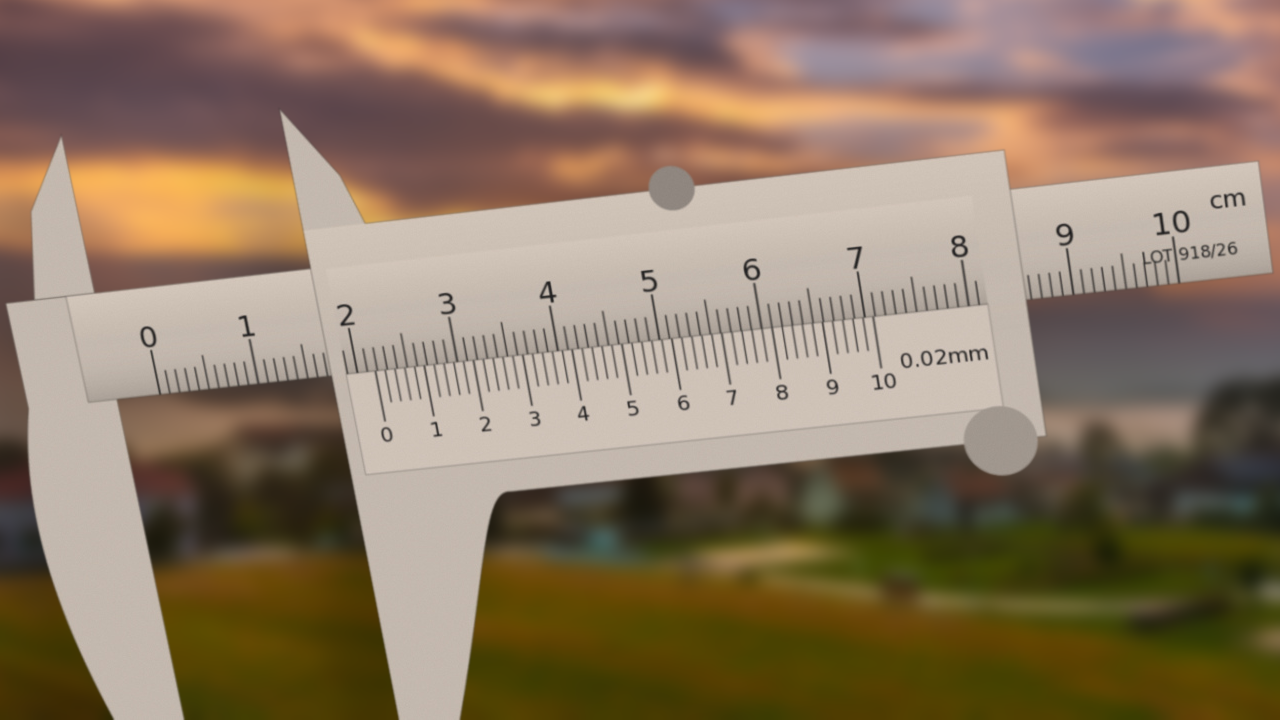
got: 21.8 mm
